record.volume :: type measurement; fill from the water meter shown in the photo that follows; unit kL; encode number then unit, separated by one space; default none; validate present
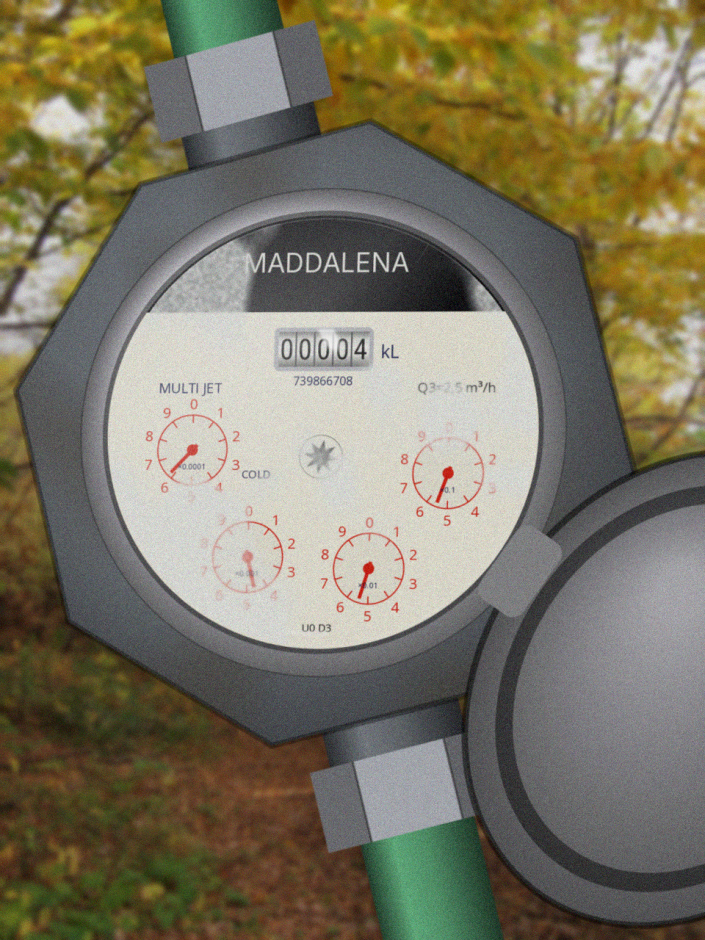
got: 4.5546 kL
